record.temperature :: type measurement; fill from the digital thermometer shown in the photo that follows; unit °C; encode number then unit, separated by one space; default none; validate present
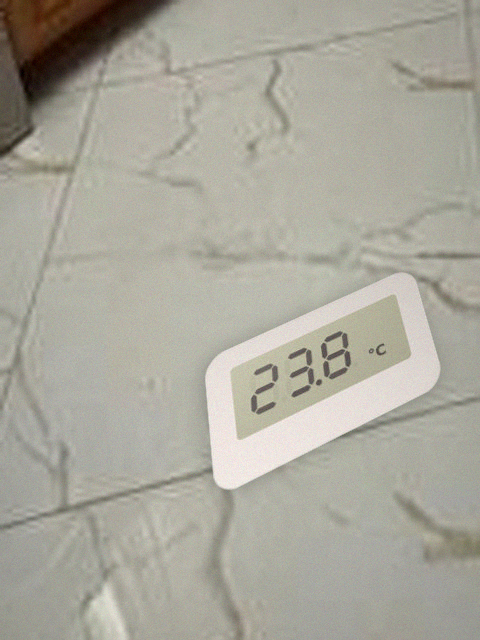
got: 23.8 °C
